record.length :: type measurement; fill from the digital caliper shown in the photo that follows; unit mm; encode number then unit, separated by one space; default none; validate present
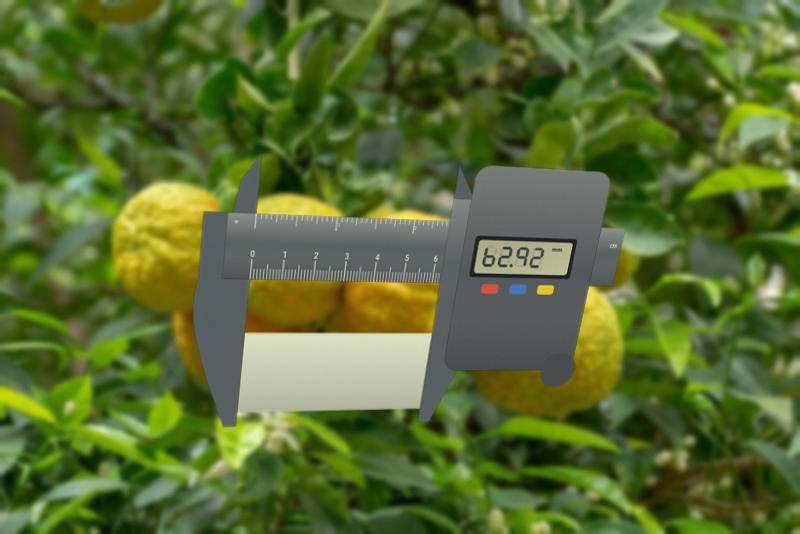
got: 62.92 mm
